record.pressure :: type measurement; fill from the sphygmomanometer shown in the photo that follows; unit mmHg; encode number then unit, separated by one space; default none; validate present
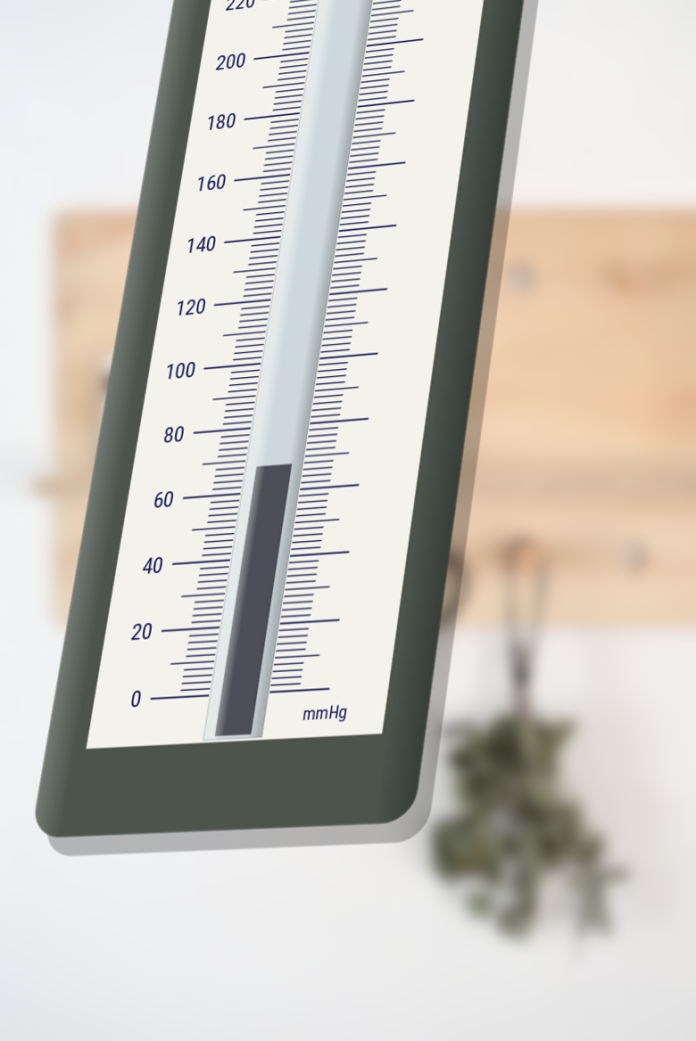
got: 68 mmHg
